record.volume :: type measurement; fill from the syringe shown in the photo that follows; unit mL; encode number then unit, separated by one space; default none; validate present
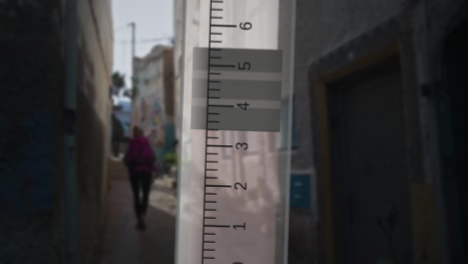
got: 3.4 mL
